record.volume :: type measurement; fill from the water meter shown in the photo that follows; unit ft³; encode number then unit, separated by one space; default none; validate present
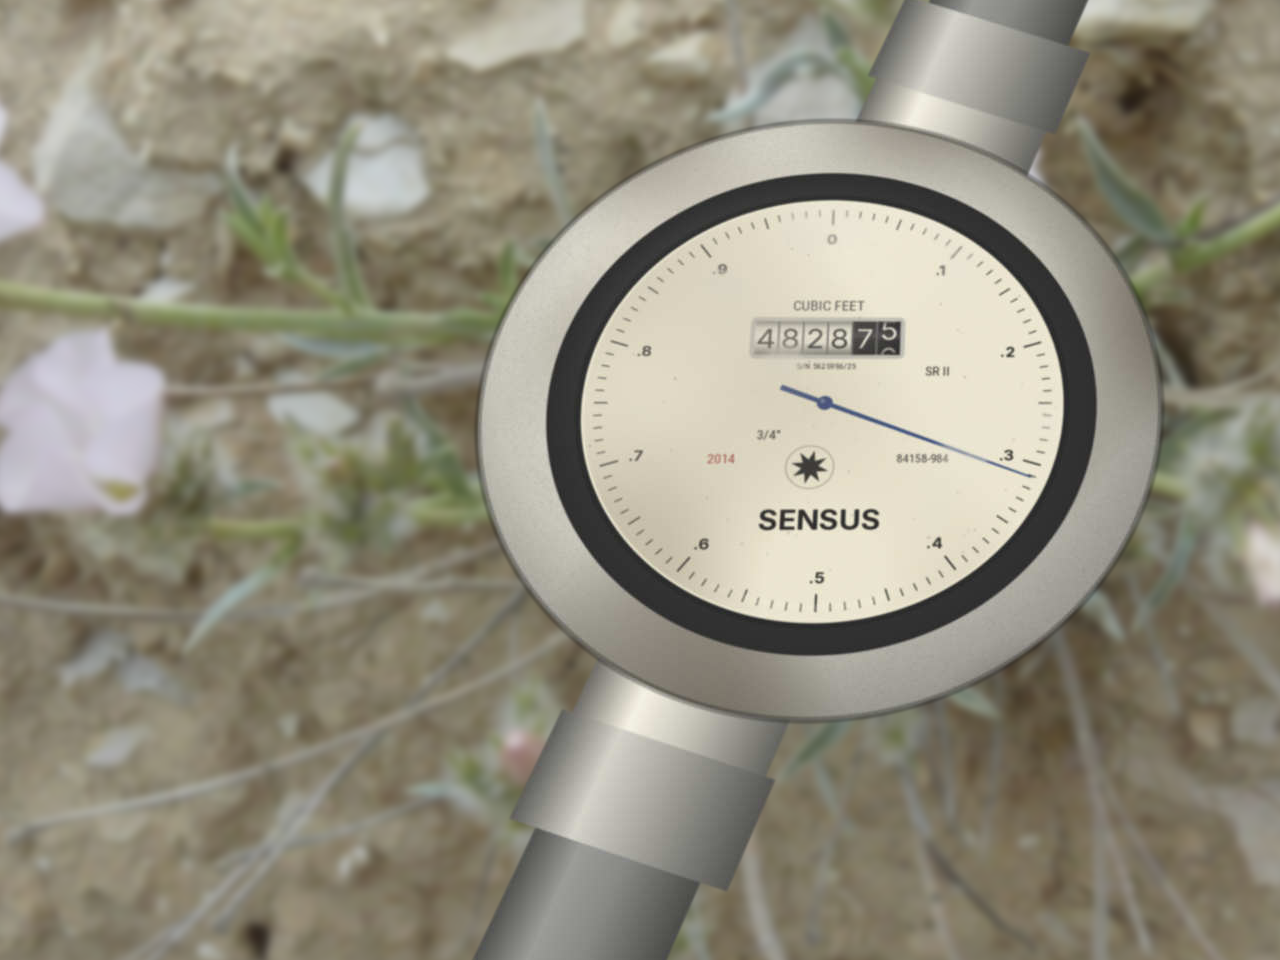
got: 482875.31 ft³
